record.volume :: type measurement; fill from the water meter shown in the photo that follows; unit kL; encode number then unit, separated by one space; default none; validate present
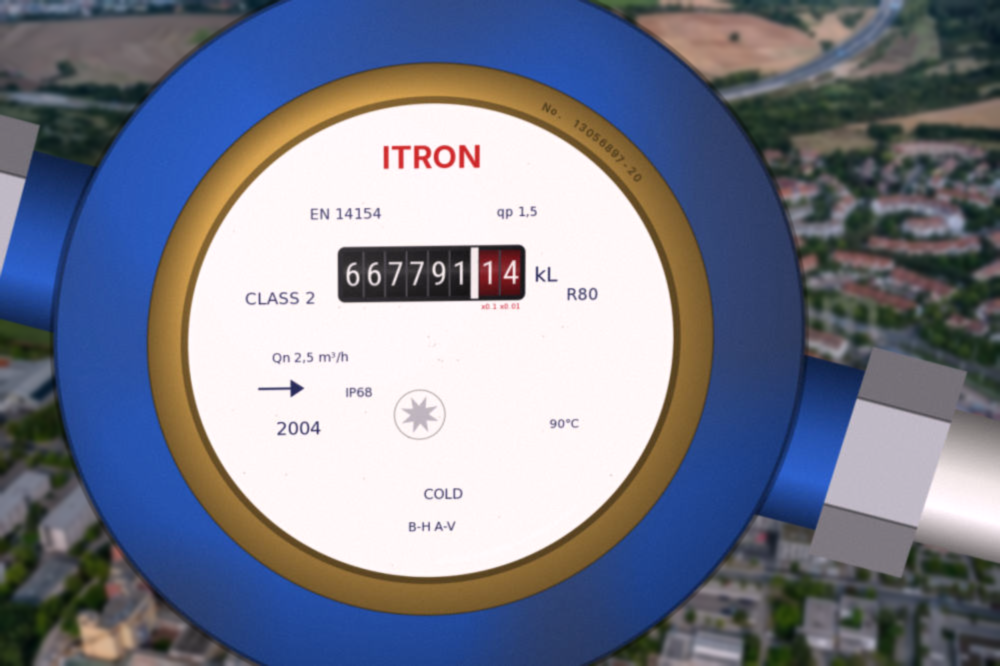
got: 667791.14 kL
